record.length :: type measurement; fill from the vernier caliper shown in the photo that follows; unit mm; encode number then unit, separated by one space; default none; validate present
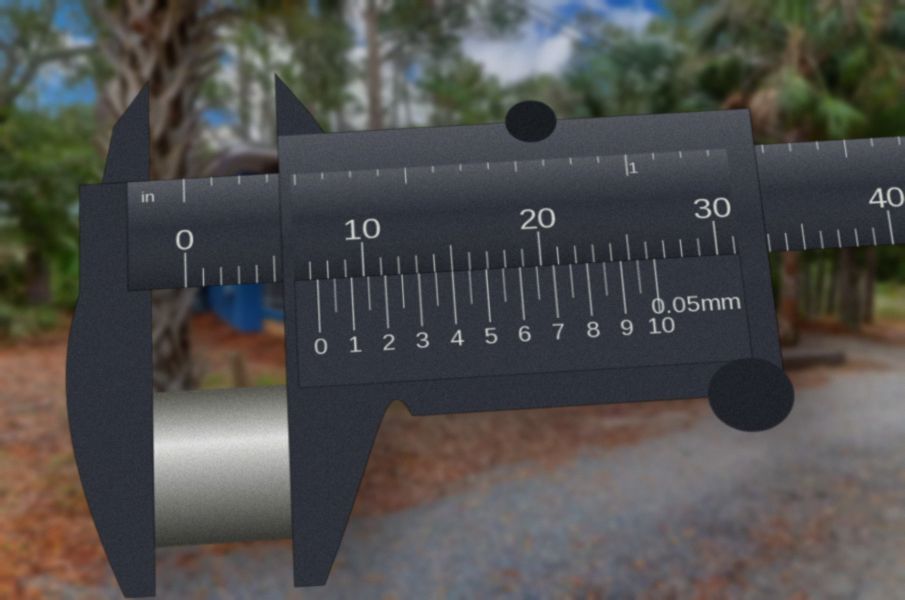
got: 7.4 mm
